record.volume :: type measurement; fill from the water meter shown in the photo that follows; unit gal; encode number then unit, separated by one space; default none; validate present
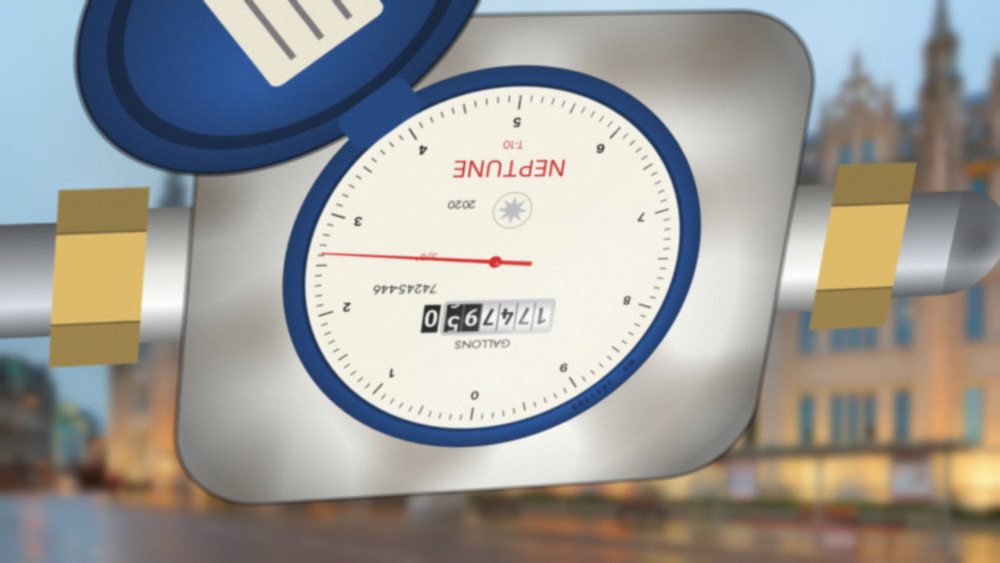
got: 1747952.6 gal
